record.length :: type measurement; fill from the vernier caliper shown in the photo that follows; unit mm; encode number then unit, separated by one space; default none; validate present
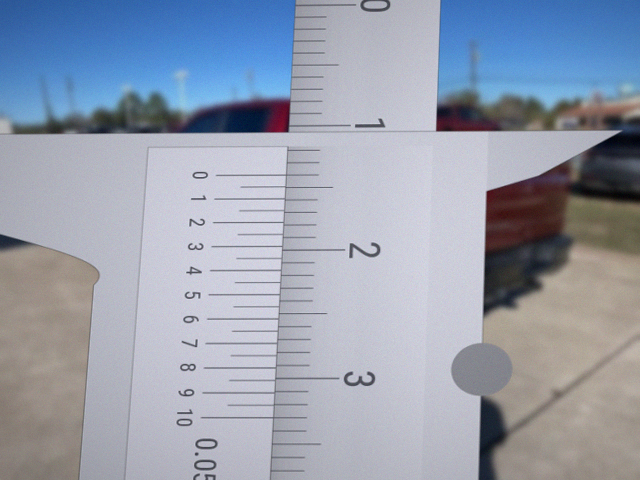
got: 14.0 mm
